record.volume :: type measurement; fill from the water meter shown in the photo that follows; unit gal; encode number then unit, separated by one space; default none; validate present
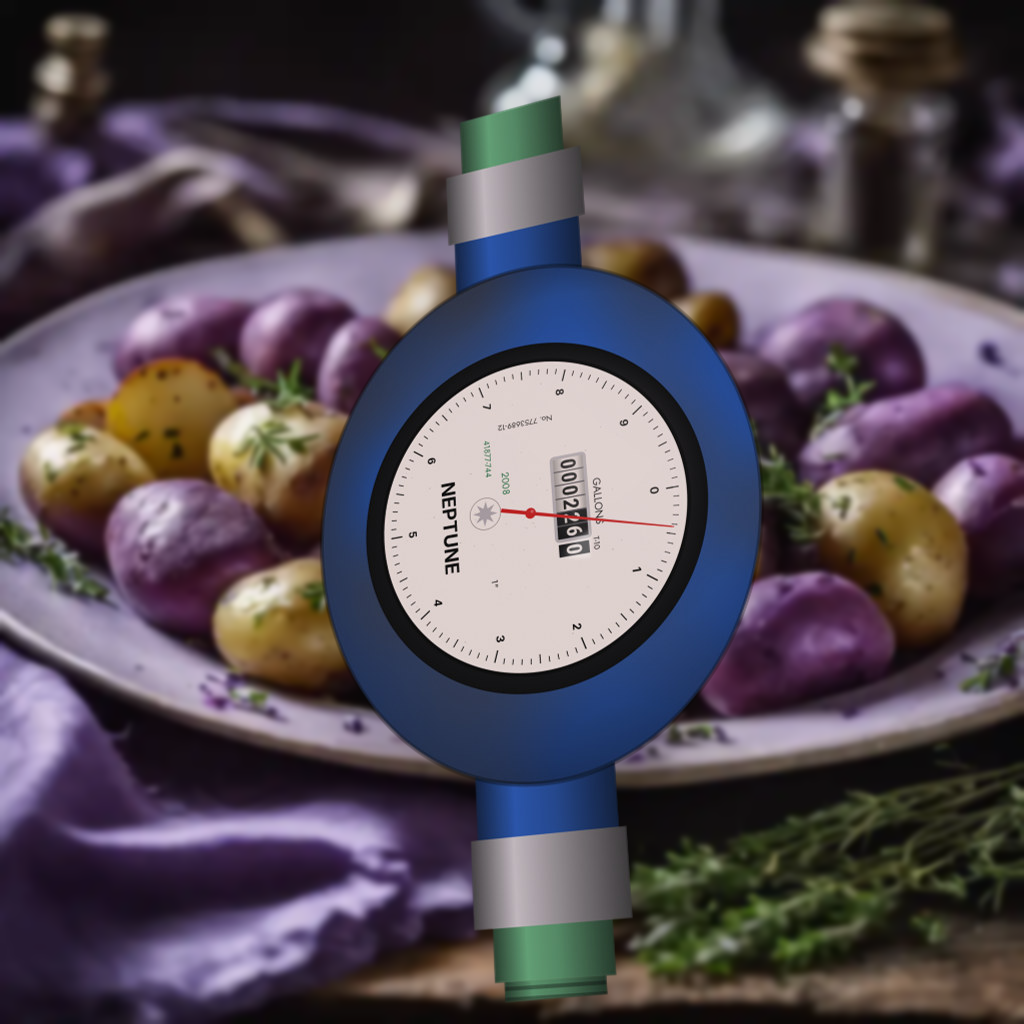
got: 2260.4 gal
